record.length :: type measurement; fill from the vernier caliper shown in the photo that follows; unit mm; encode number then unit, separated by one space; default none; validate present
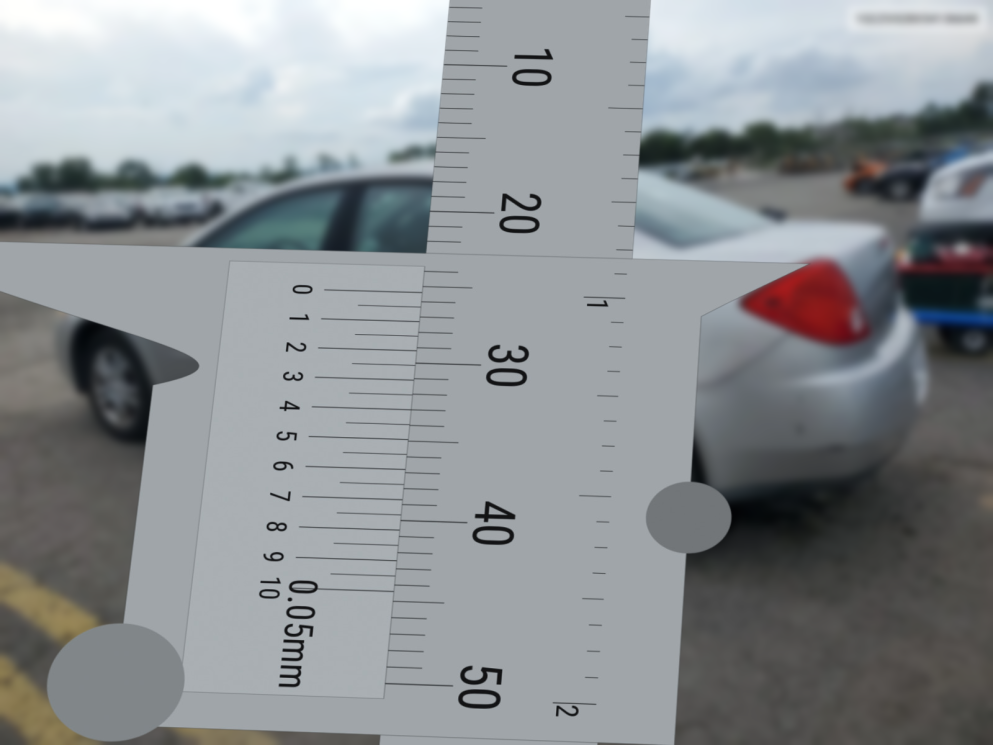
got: 25.4 mm
